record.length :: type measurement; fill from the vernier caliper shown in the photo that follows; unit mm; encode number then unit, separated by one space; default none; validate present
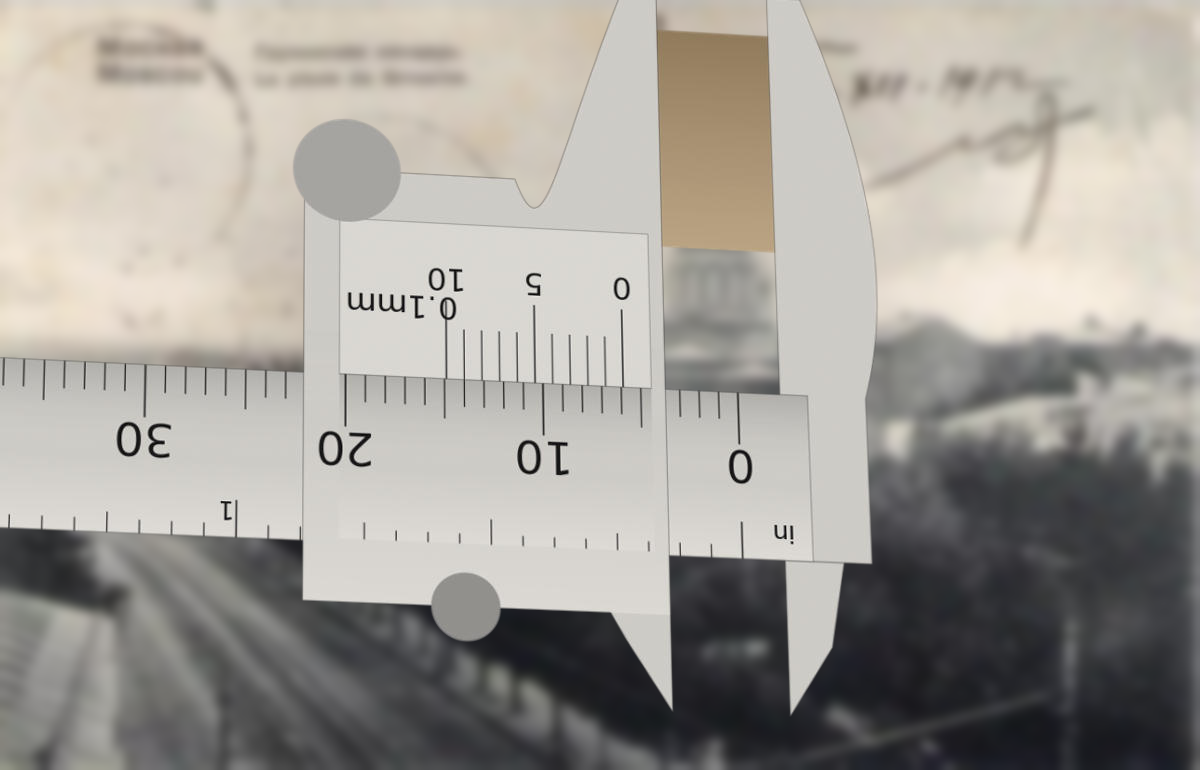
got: 5.9 mm
